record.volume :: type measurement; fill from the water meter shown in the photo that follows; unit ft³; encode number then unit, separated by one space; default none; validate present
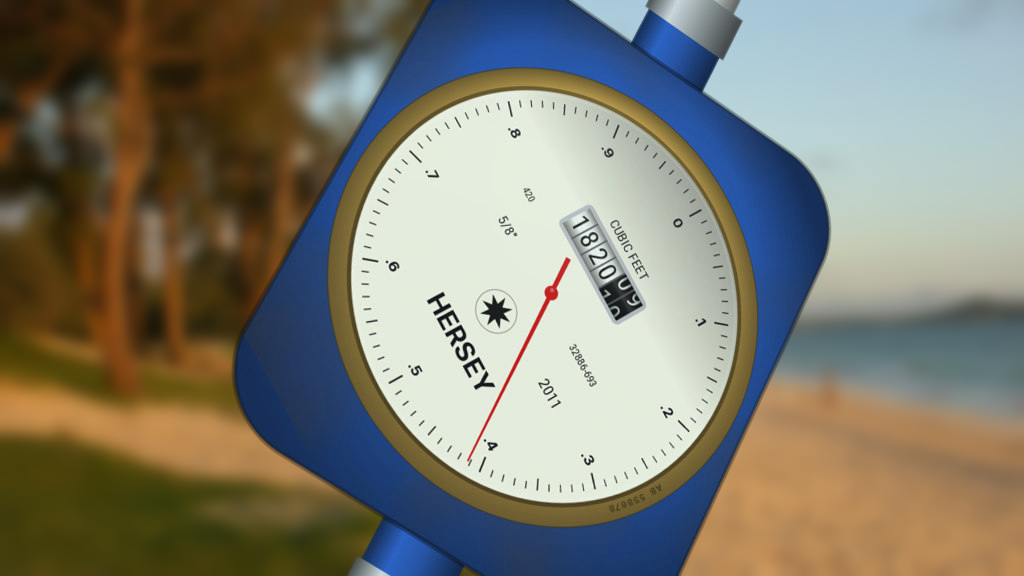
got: 182009.41 ft³
